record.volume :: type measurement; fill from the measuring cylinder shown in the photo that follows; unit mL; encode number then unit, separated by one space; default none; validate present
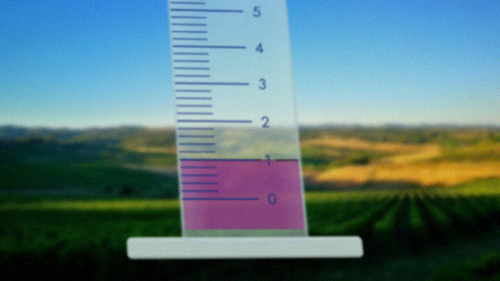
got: 1 mL
